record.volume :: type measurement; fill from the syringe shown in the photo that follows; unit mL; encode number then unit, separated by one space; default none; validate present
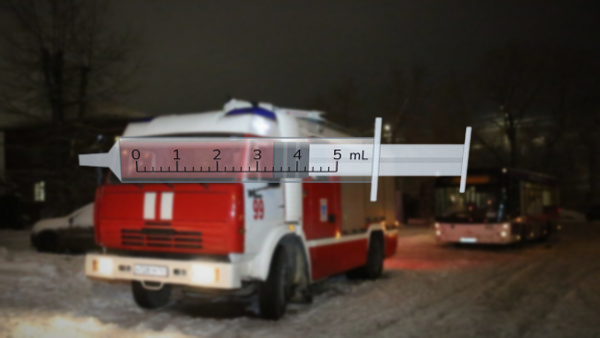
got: 3.4 mL
